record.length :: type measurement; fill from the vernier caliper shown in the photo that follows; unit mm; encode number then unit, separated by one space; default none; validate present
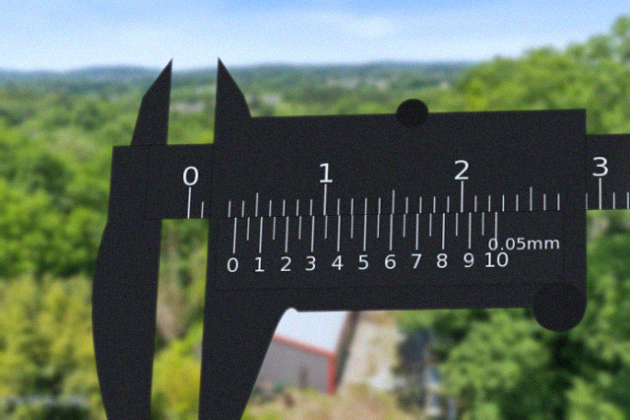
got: 3.5 mm
